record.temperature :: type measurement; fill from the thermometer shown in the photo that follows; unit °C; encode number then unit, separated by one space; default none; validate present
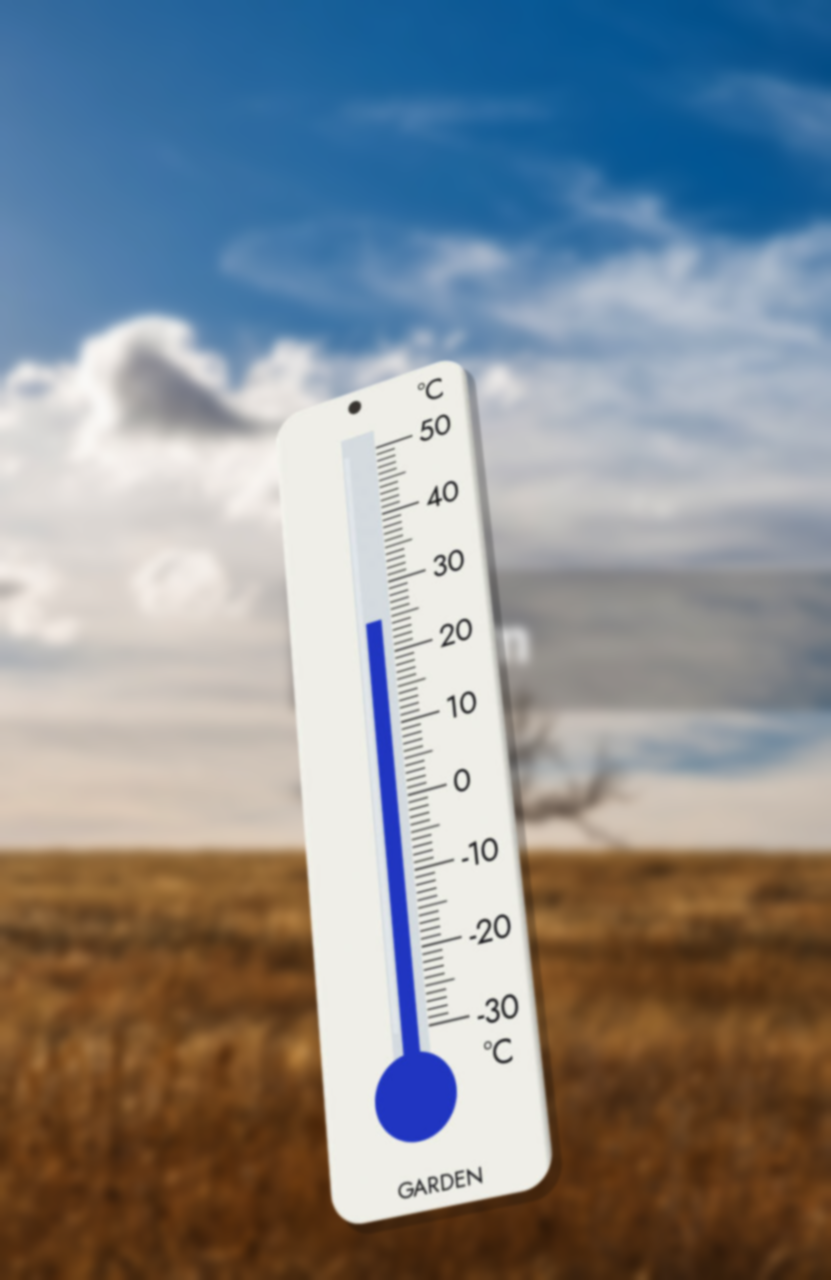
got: 25 °C
